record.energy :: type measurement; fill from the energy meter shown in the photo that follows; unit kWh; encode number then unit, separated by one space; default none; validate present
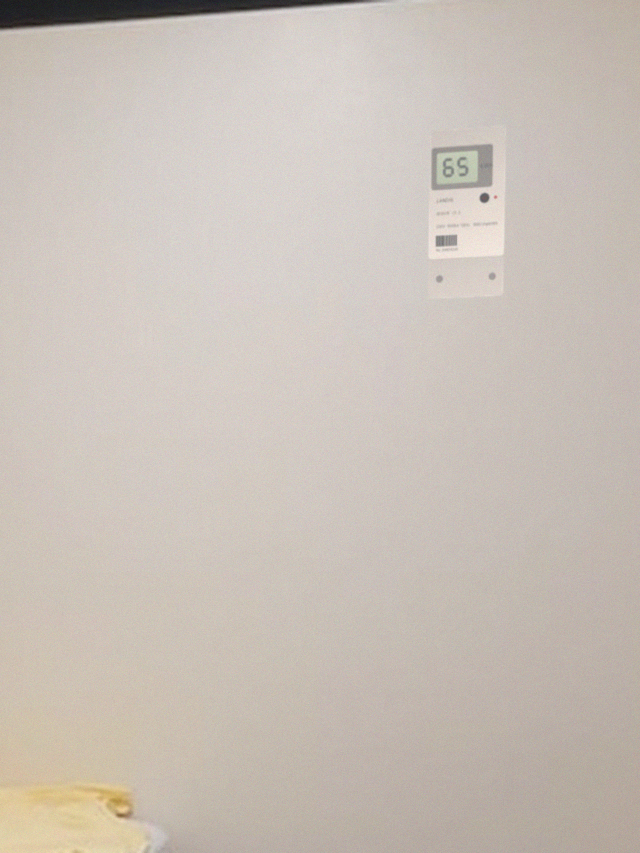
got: 65 kWh
